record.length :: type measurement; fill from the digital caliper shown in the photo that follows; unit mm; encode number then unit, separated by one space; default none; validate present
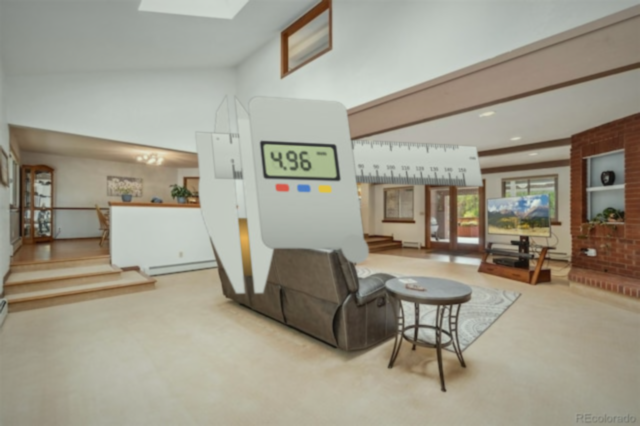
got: 4.96 mm
